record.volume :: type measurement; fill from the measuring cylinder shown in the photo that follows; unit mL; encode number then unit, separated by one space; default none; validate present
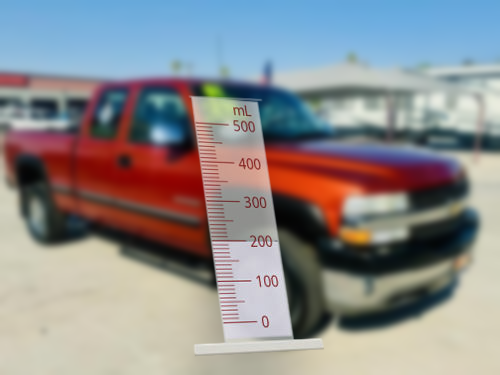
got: 200 mL
